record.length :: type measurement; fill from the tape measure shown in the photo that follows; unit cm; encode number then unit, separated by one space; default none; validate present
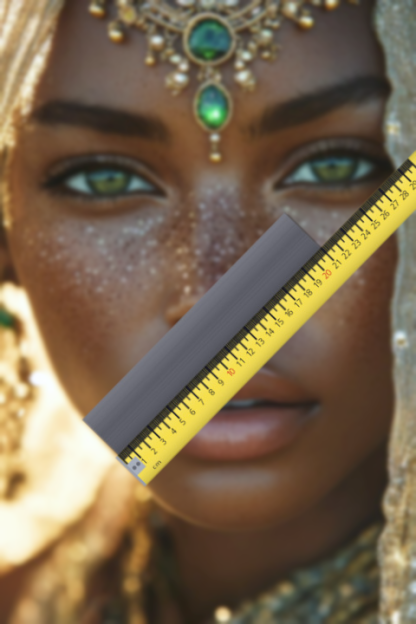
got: 21 cm
